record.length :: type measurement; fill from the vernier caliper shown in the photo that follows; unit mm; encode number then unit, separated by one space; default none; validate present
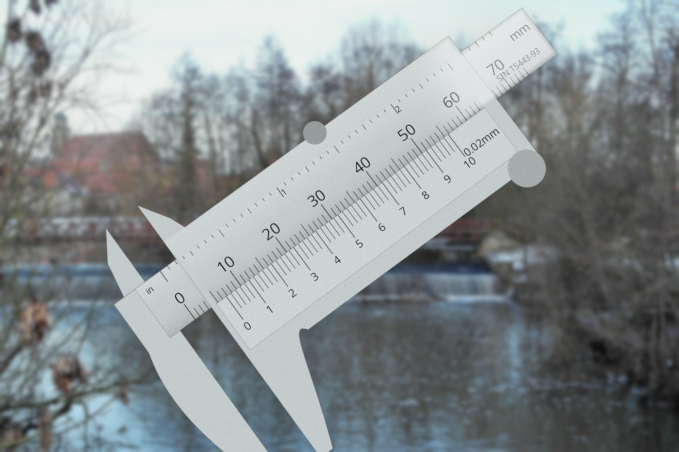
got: 6.8 mm
